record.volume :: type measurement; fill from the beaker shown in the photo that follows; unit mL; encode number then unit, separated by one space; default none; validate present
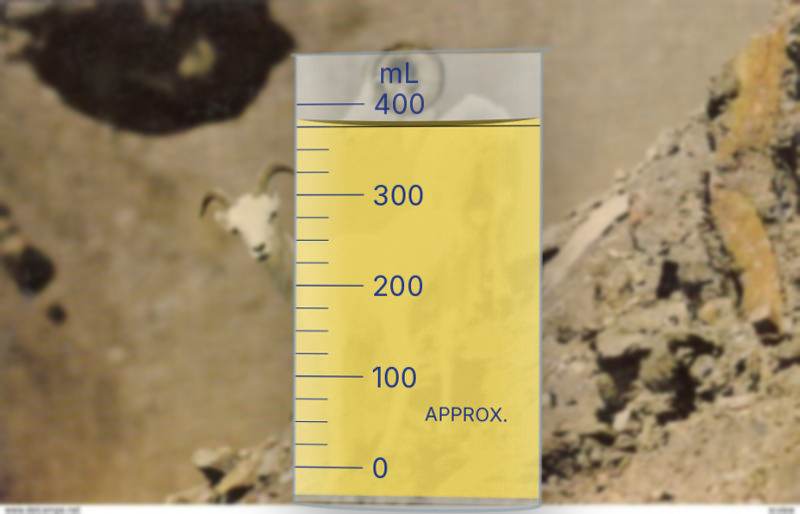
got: 375 mL
